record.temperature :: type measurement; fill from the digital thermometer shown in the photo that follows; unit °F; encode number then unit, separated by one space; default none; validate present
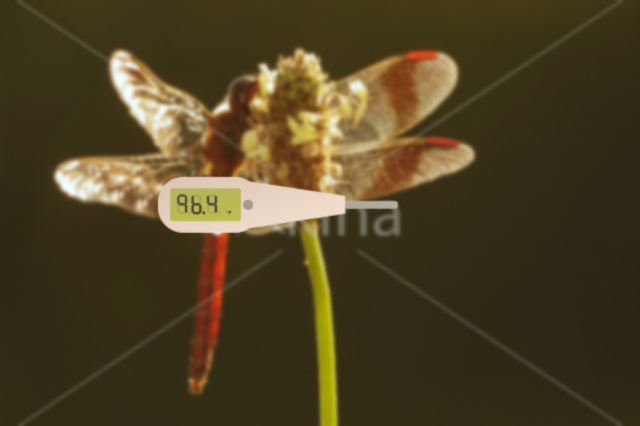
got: 96.4 °F
